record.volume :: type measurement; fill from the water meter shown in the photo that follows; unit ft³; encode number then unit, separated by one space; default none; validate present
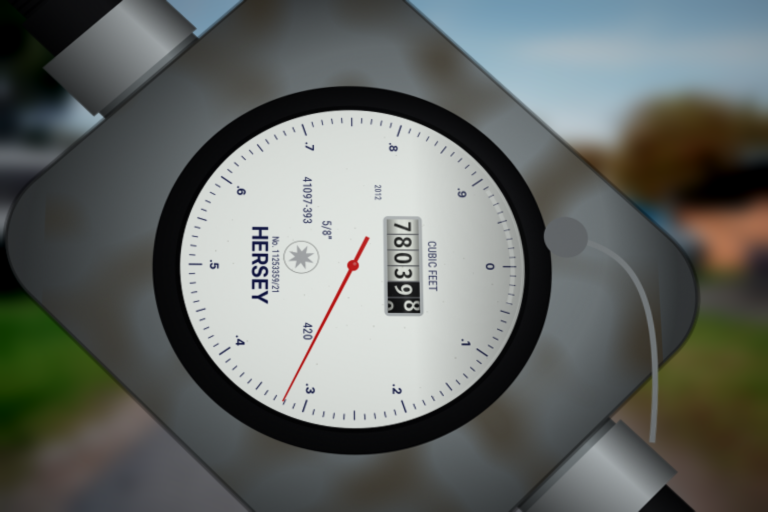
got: 780398.32 ft³
